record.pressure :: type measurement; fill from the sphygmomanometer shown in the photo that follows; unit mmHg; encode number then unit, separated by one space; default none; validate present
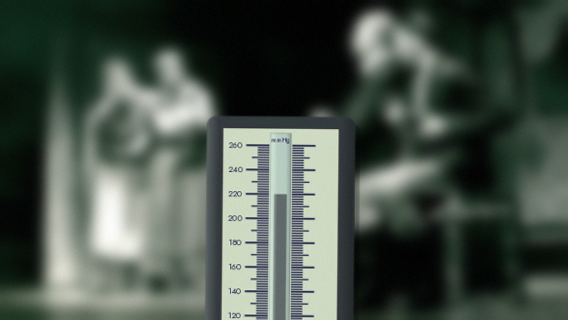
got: 220 mmHg
